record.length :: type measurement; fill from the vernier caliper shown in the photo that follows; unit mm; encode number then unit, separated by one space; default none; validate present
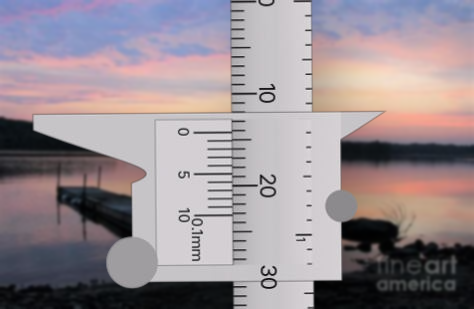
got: 14.2 mm
